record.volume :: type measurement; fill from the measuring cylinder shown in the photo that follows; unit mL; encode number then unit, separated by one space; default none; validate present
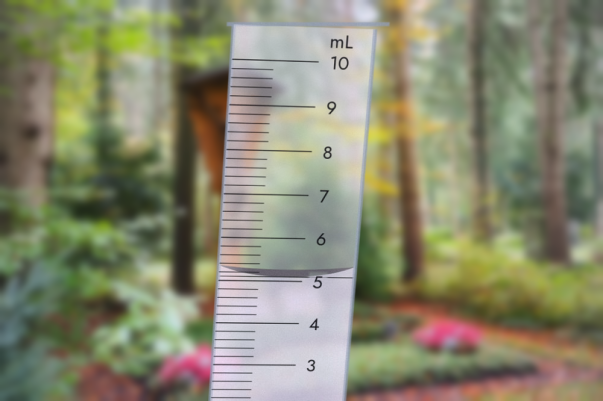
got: 5.1 mL
